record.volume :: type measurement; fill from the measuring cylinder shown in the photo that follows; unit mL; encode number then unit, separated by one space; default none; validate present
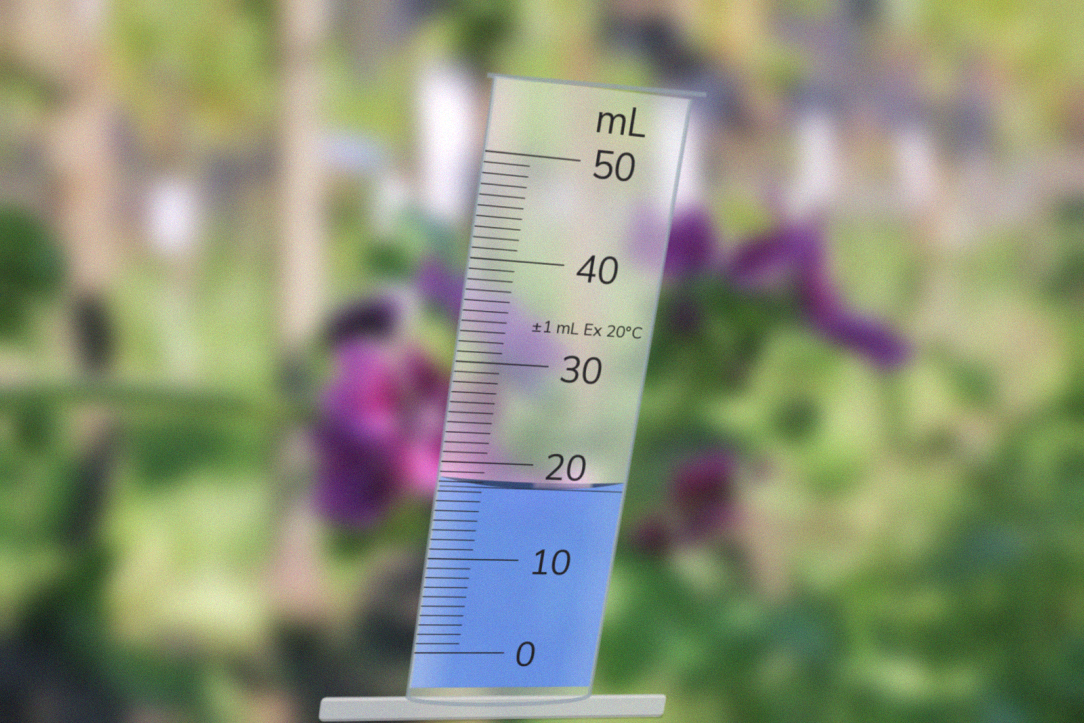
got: 17.5 mL
